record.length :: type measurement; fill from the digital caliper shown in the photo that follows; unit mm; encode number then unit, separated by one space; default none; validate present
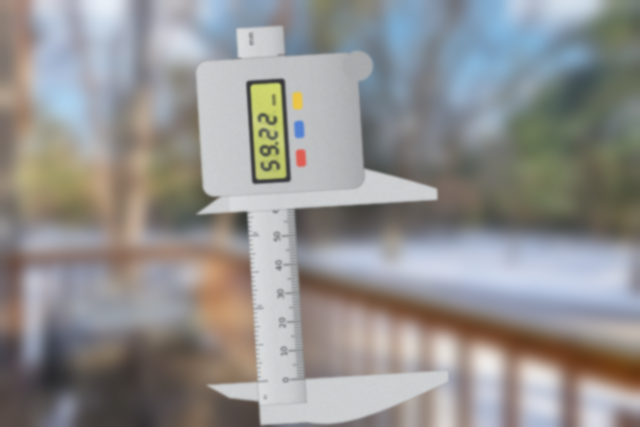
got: 59.22 mm
